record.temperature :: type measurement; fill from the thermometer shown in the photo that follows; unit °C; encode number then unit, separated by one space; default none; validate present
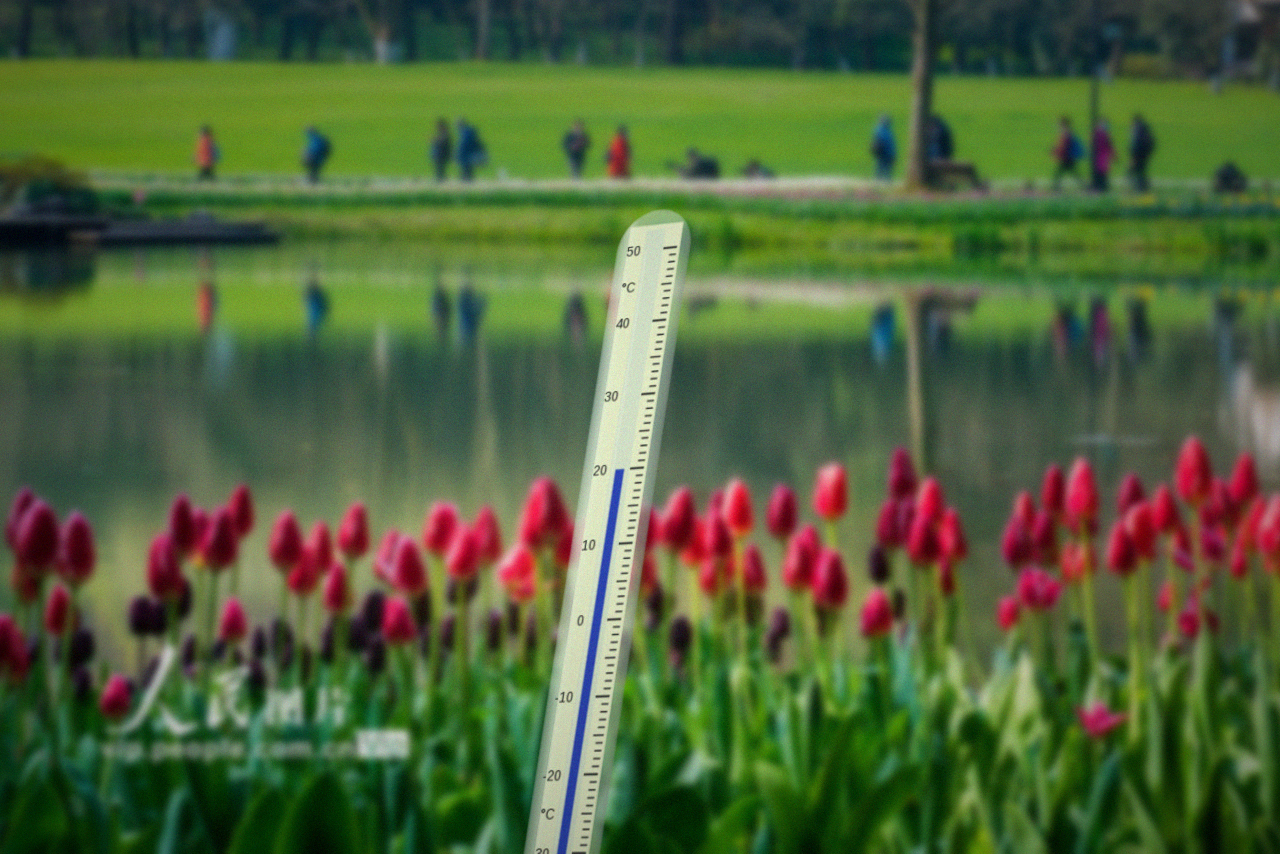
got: 20 °C
